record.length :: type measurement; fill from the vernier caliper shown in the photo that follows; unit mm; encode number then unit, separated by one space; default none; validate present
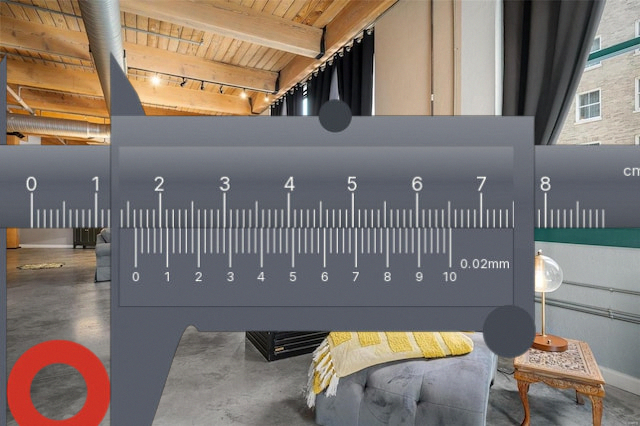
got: 16.2 mm
